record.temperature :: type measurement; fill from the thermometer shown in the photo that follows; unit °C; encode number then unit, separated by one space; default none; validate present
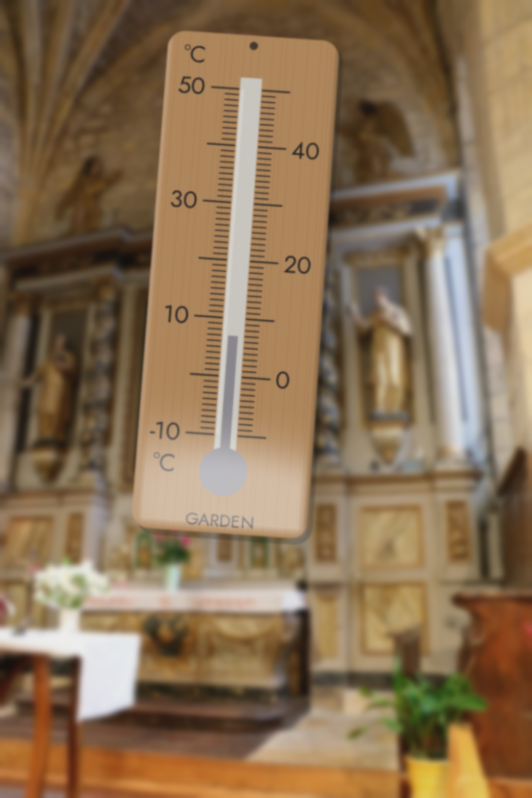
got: 7 °C
